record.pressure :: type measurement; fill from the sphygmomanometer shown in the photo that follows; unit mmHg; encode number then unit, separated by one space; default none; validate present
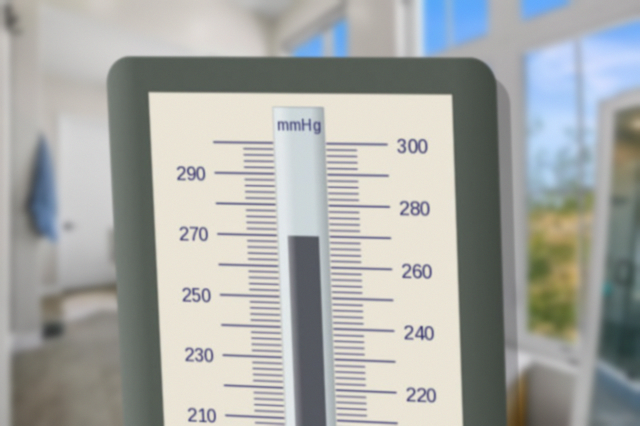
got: 270 mmHg
